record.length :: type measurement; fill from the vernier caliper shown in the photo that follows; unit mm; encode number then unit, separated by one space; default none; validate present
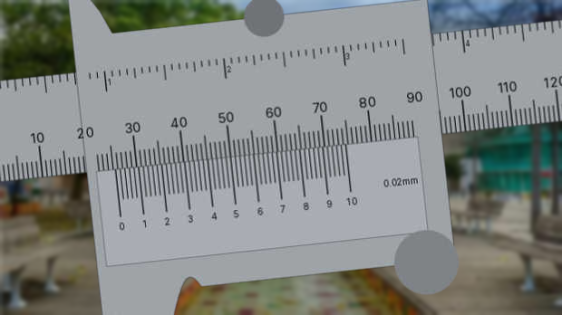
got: 25.5 mm
